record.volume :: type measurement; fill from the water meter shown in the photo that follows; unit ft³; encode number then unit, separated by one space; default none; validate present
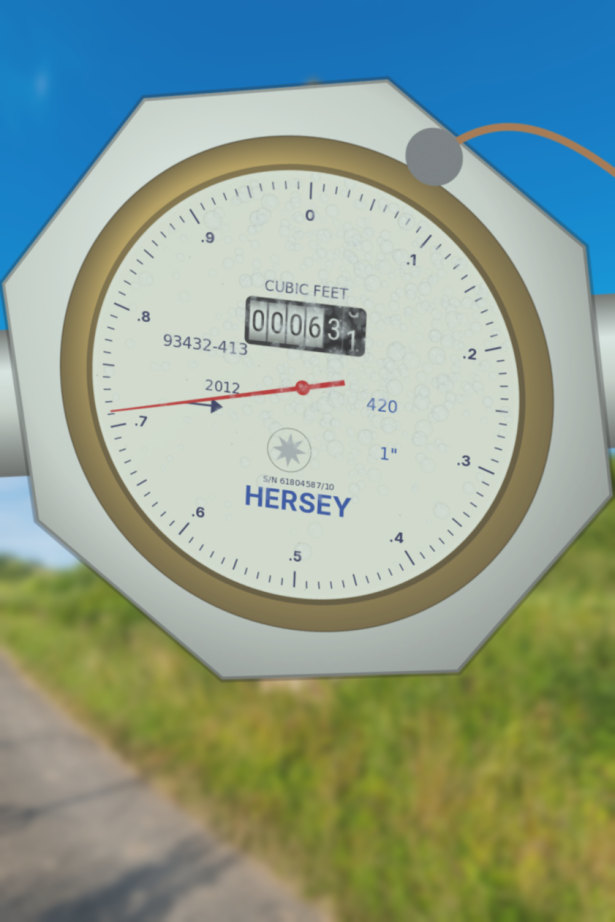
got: 630.71 ft³
